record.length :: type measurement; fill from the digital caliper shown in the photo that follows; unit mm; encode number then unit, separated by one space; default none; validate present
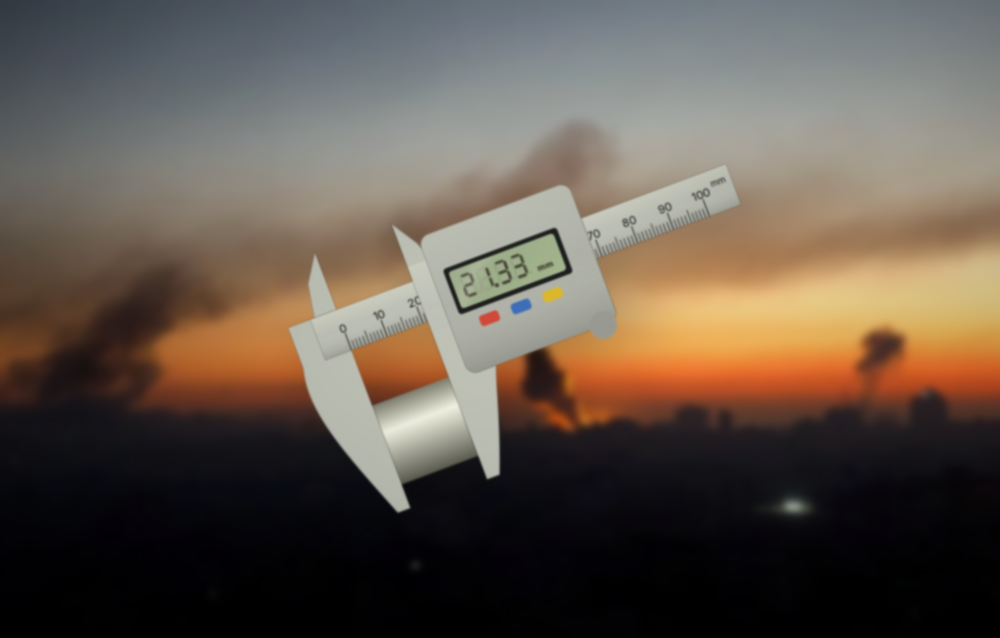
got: 21.33 mm
